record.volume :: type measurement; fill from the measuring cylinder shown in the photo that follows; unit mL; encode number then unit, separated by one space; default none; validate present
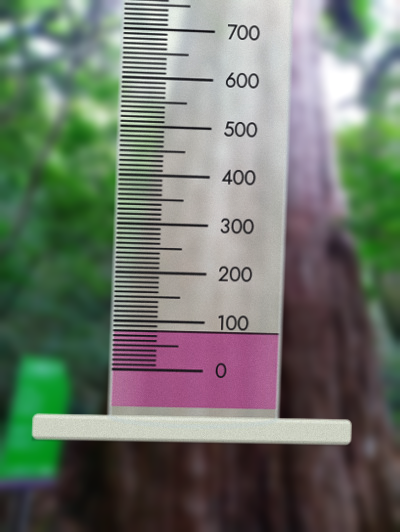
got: 80 mL
